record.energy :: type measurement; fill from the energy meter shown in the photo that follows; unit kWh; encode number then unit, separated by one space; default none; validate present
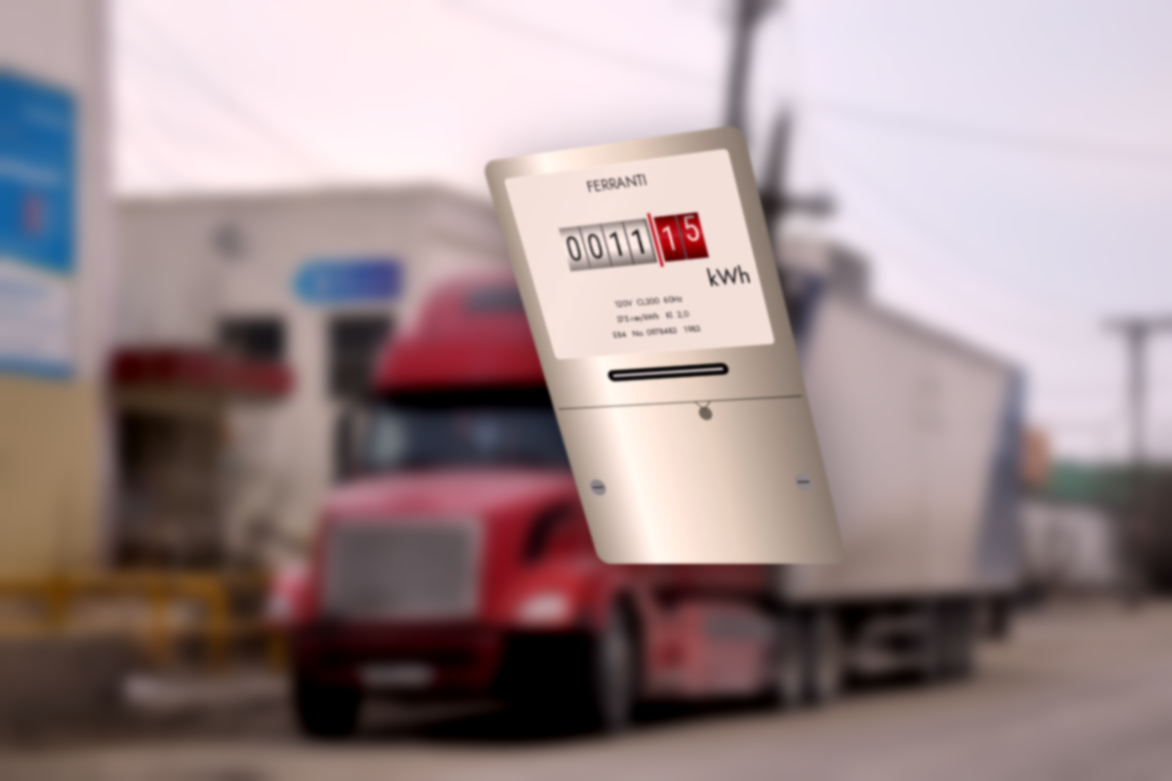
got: 11.15 kWh
